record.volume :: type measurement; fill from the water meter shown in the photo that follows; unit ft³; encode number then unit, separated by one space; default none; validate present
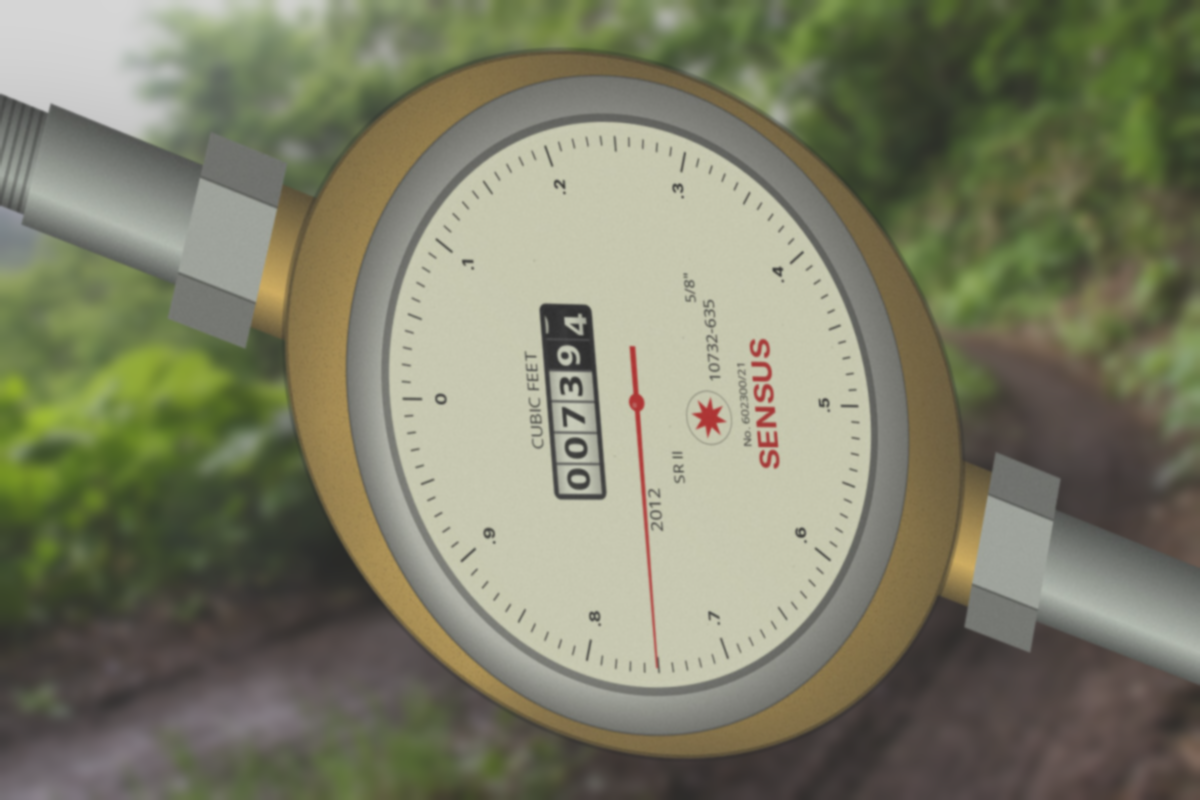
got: 7393.75 ft³
